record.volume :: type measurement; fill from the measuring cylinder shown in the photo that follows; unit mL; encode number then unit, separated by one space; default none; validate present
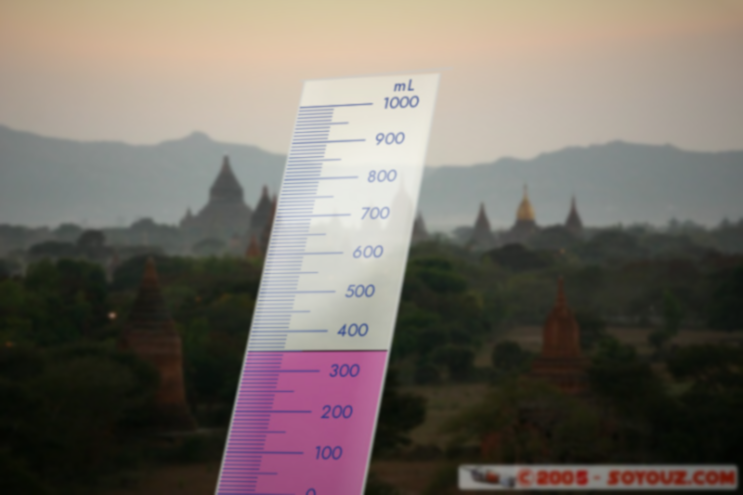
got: 350 mL
